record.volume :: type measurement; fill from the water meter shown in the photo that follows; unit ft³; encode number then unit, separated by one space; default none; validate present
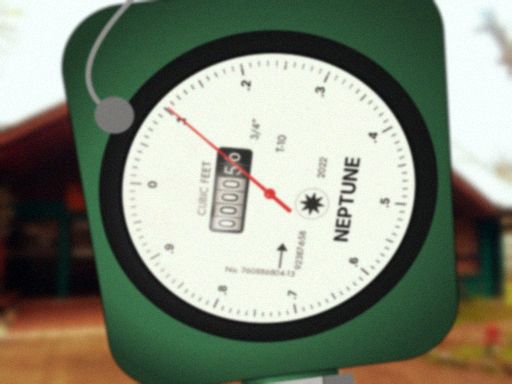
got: 56.10 ft³
